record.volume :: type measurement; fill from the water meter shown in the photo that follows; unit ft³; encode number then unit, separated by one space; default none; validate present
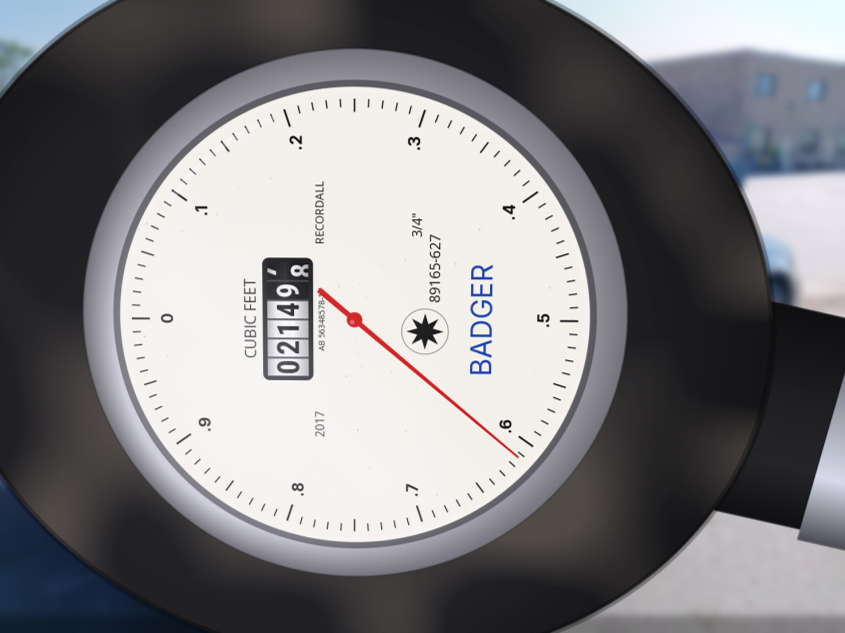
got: 21497.61 ft³
